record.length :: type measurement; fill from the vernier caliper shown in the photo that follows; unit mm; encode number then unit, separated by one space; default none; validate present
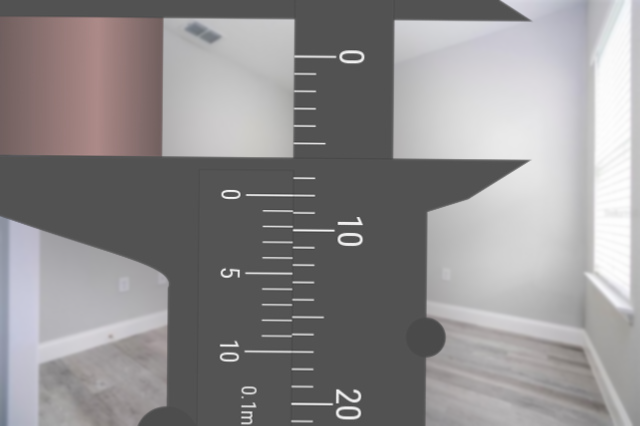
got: 8.0 mm
